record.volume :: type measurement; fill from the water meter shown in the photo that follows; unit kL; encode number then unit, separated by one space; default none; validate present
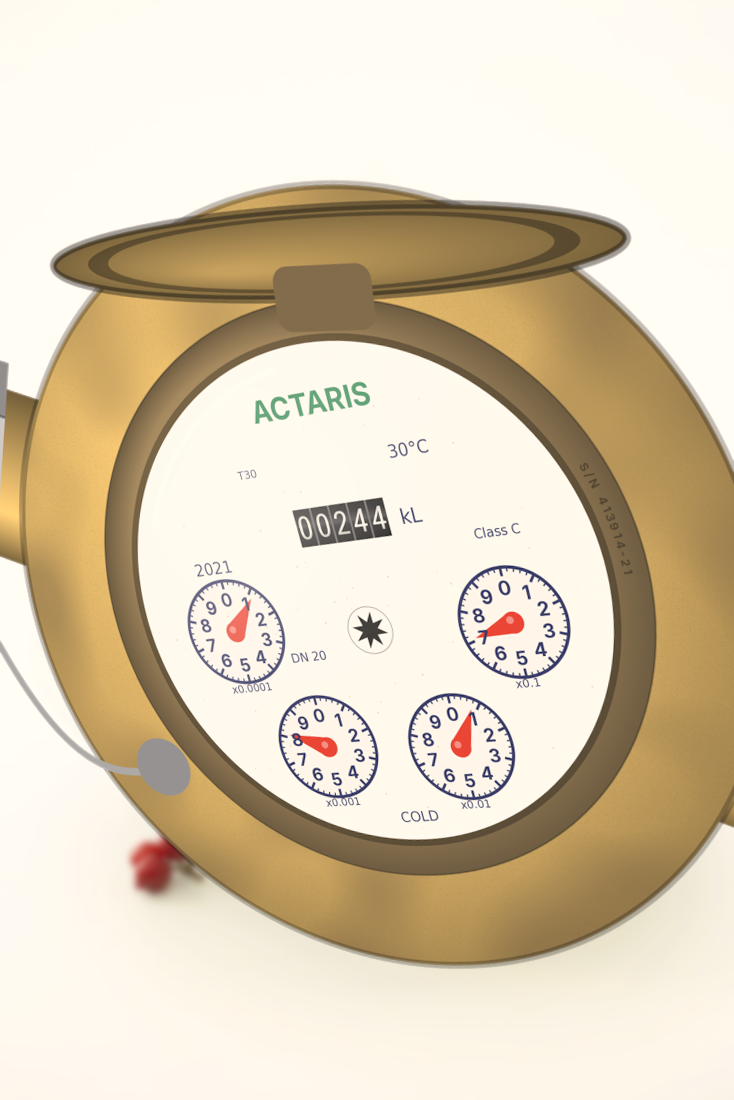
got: 244.7081 kL
